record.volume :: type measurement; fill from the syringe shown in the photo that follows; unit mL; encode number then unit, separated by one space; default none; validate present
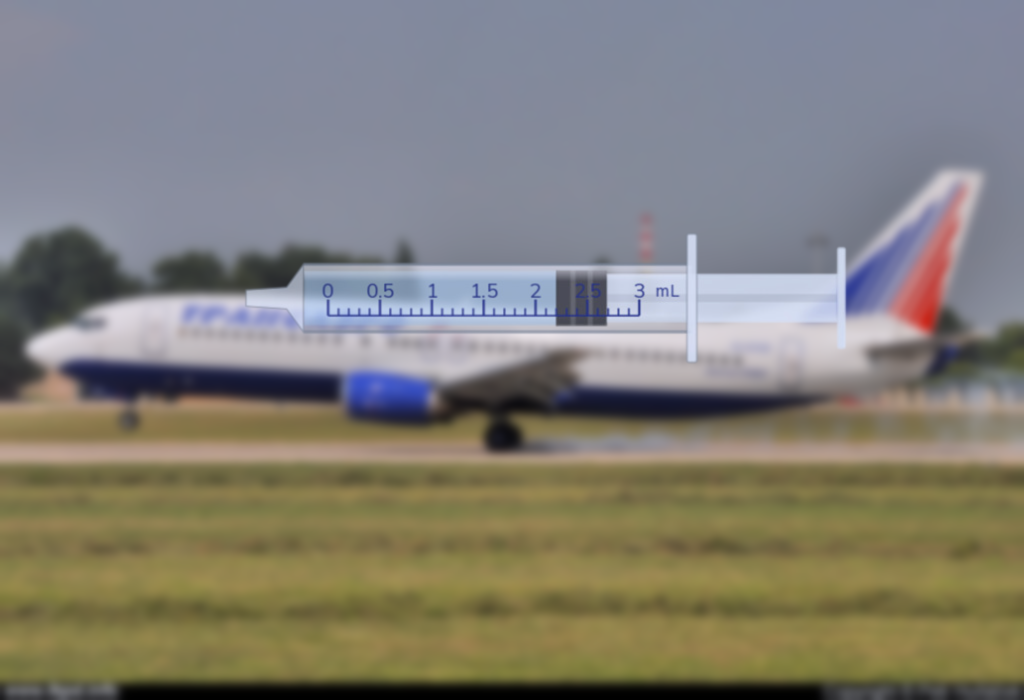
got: 2.2 mL
